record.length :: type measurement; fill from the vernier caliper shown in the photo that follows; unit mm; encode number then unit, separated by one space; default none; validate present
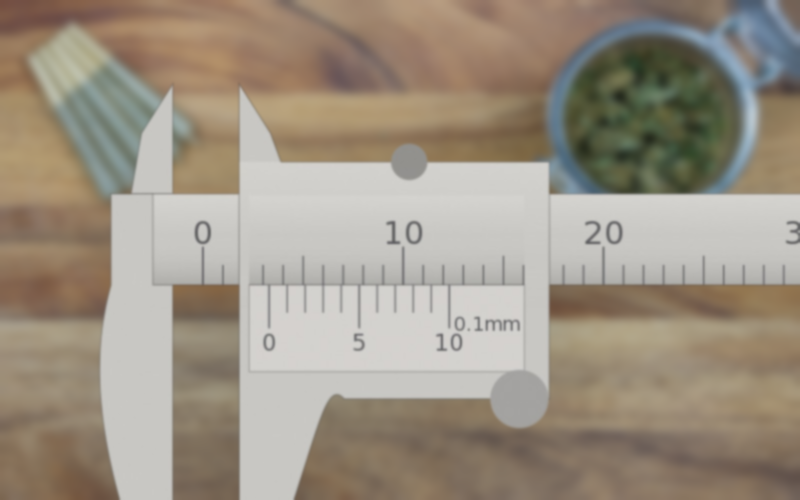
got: 3.3 mm
